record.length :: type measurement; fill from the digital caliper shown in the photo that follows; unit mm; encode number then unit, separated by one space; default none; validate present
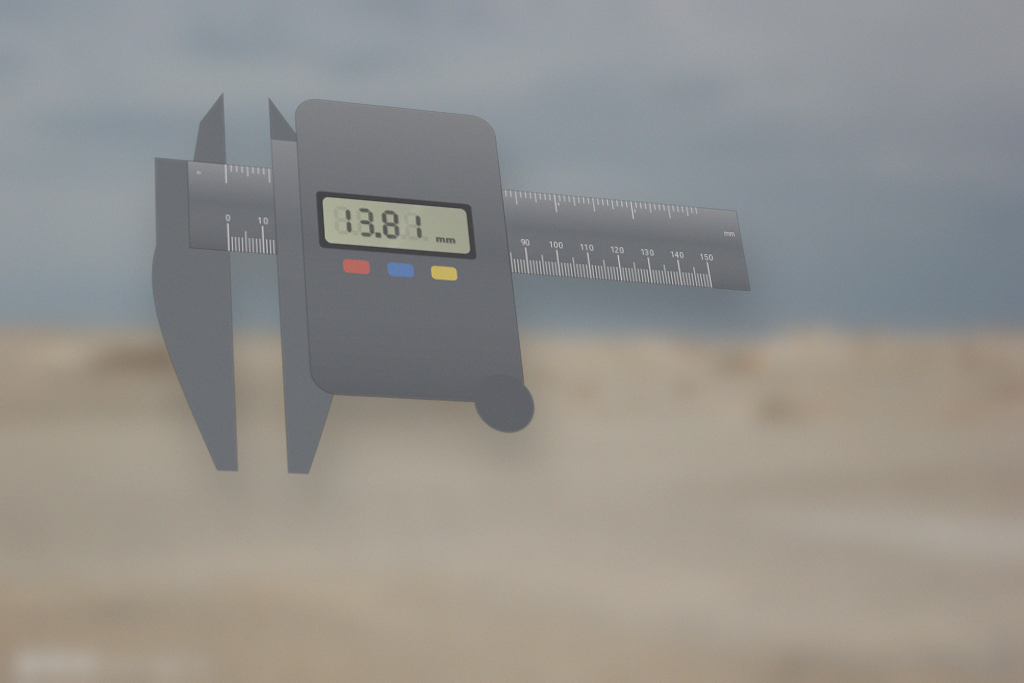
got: 13.81 mm
